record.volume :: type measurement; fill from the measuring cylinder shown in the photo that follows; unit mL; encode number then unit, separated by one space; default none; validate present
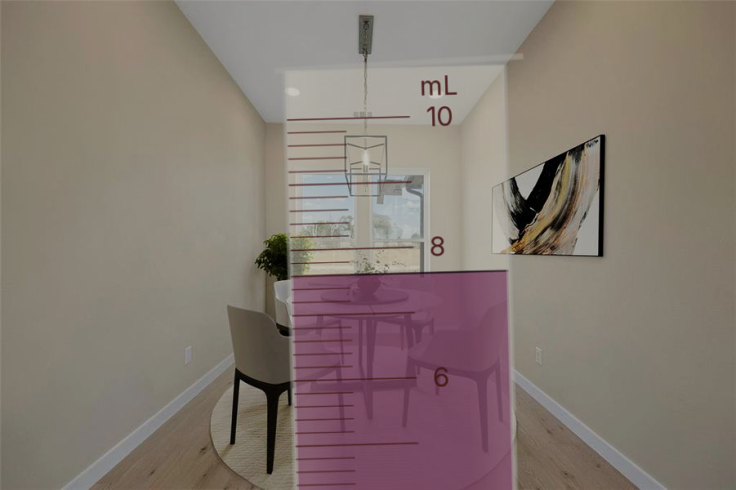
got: 7.6 mL
